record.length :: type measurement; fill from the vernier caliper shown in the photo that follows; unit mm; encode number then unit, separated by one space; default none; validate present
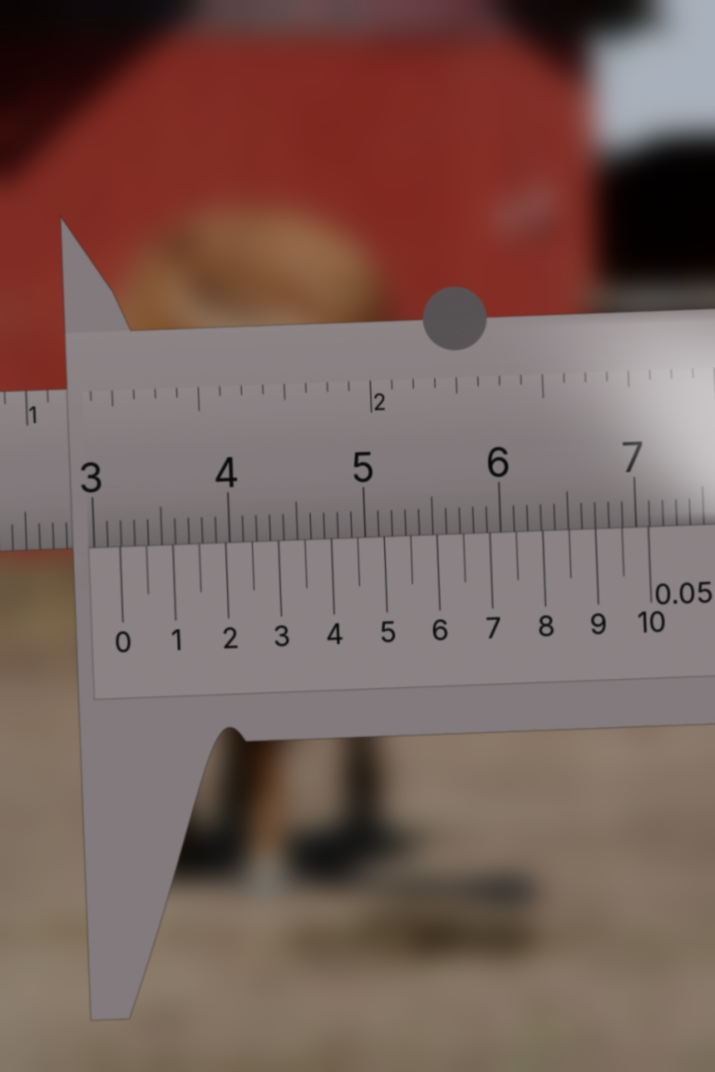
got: 31.9 mm
